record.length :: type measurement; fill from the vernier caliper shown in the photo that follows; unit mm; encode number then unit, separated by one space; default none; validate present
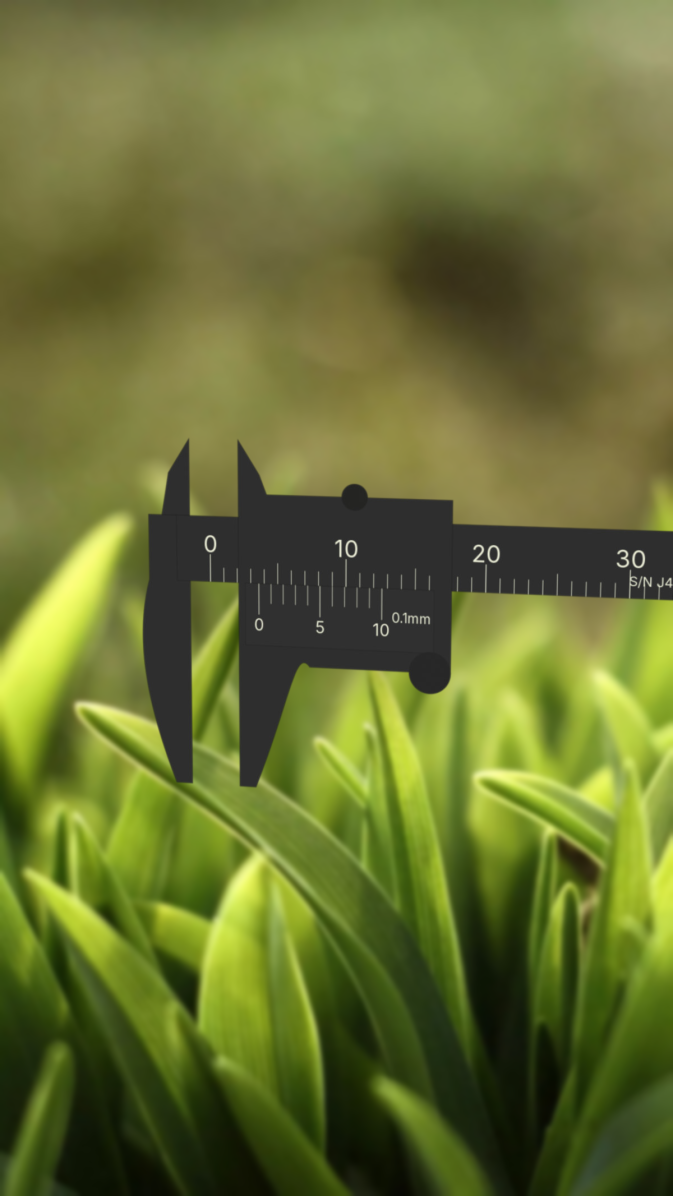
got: 3.6 mm
